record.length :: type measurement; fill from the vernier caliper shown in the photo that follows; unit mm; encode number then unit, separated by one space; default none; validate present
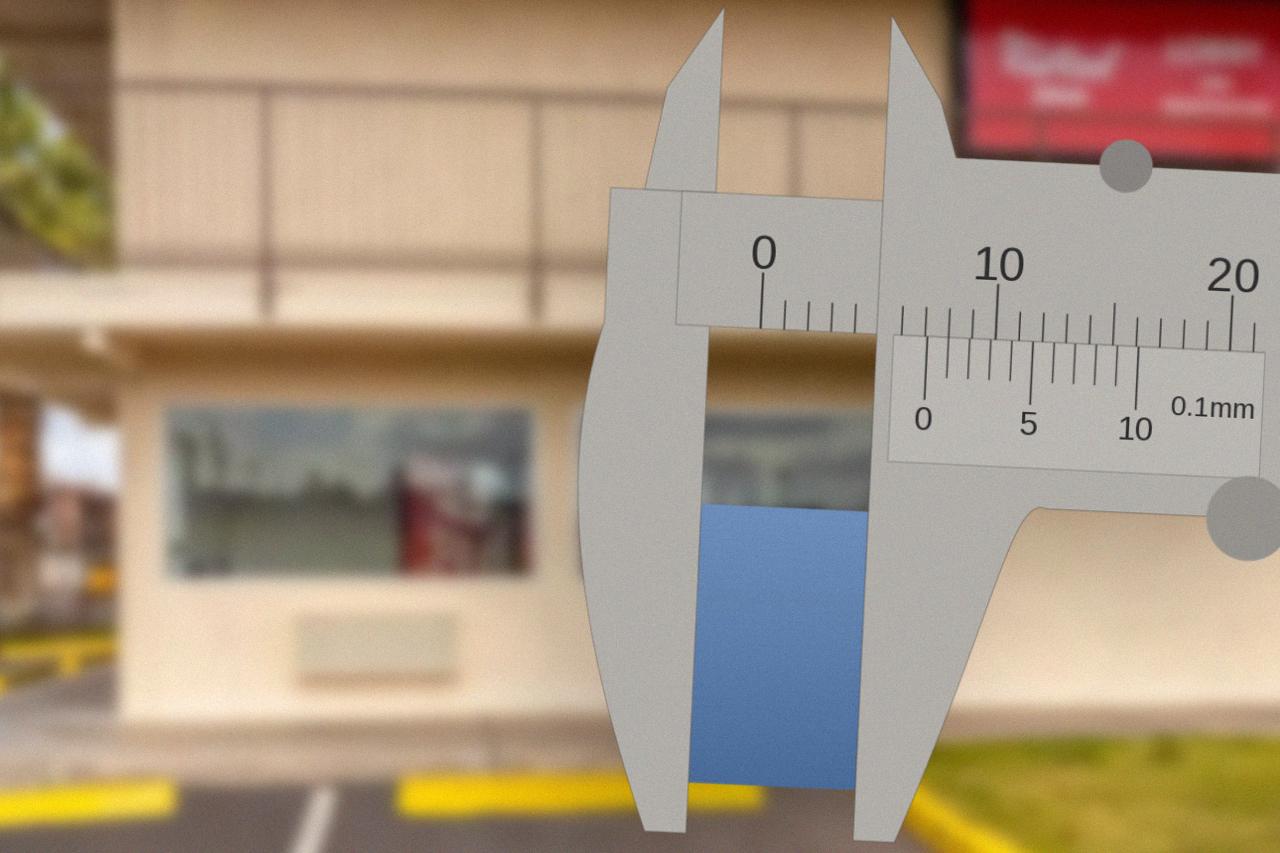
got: 7.1 mm
